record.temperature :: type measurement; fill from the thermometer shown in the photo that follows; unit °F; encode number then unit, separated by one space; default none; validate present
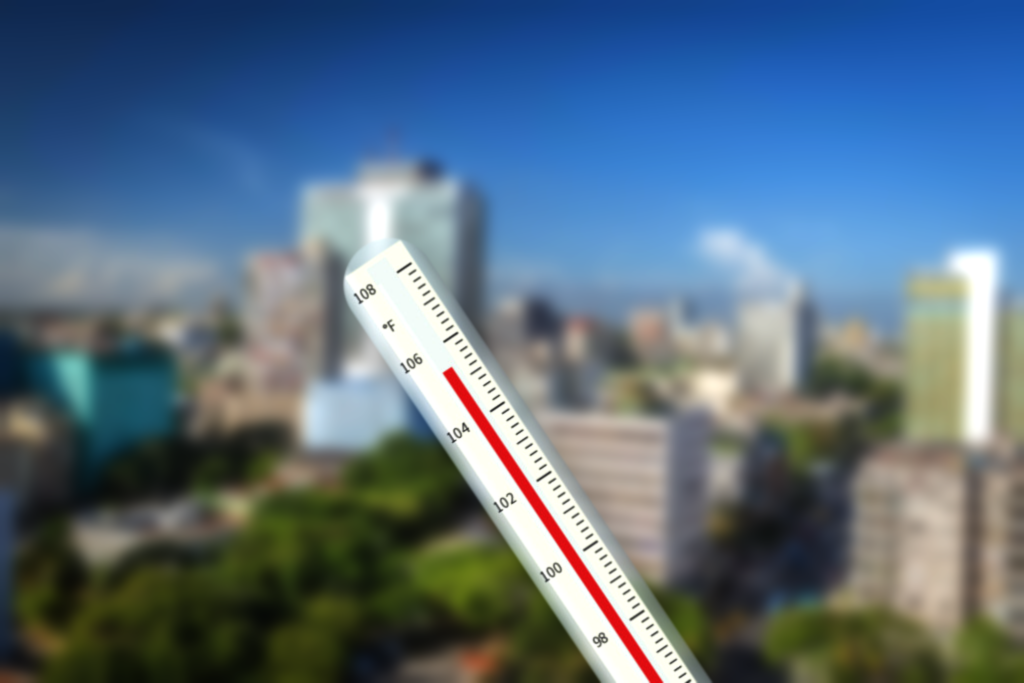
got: 105.4 °F
